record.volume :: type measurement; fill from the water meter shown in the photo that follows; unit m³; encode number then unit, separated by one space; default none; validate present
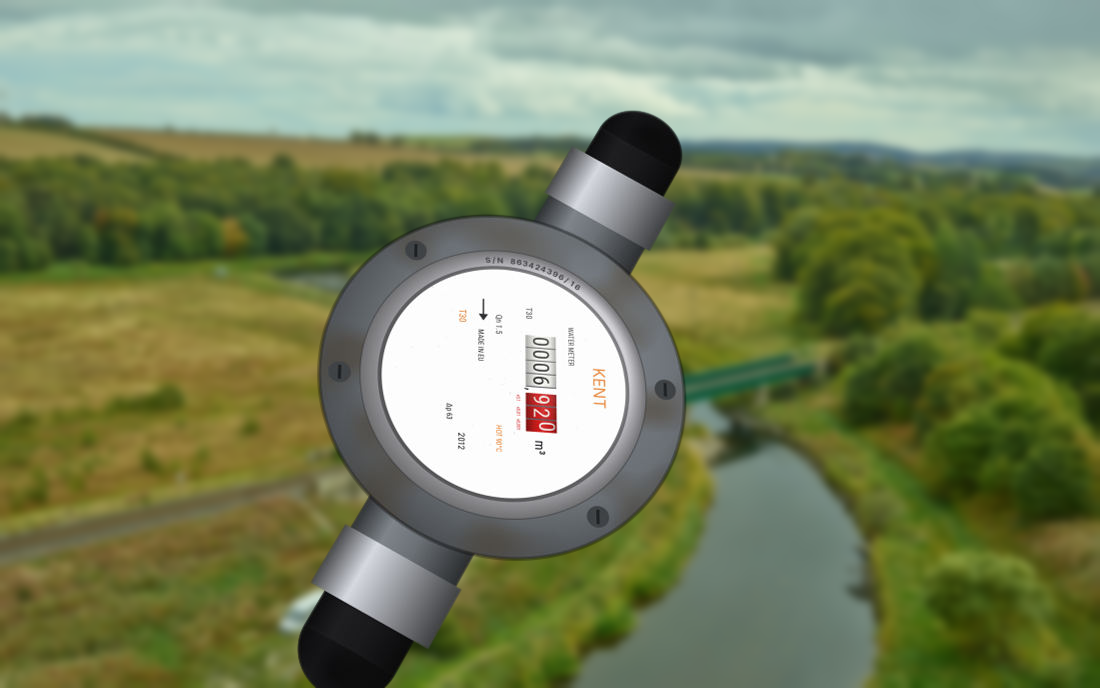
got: 6.920 m³
